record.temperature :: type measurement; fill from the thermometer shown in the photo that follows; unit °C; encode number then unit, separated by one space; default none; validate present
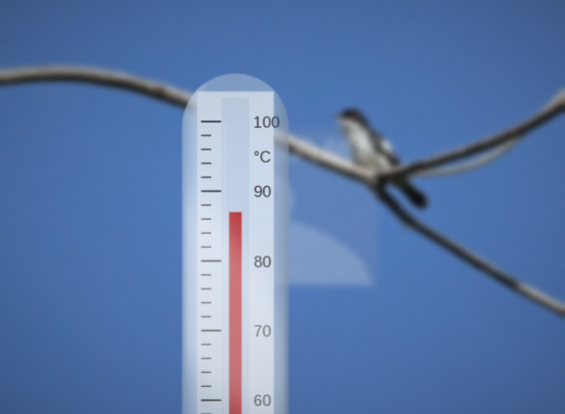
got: 87 °C
